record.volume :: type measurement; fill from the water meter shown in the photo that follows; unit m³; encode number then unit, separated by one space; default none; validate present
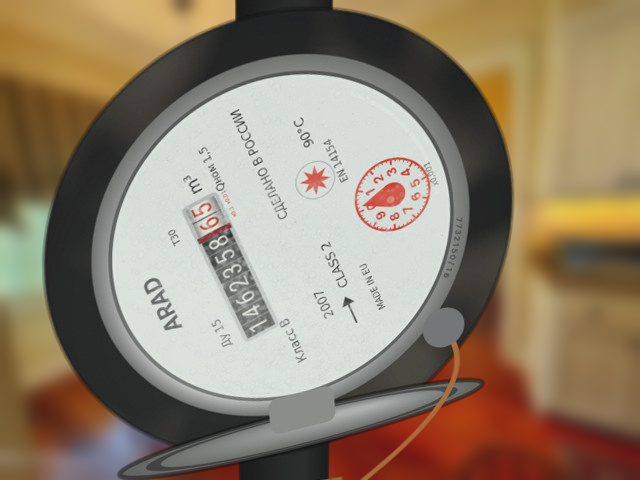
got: 1462358.650 m³
